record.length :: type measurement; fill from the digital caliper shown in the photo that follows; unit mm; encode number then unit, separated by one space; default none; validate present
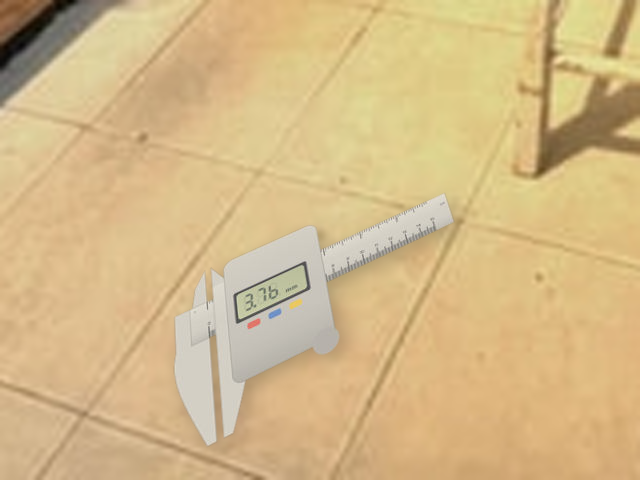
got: 3.76 mm
